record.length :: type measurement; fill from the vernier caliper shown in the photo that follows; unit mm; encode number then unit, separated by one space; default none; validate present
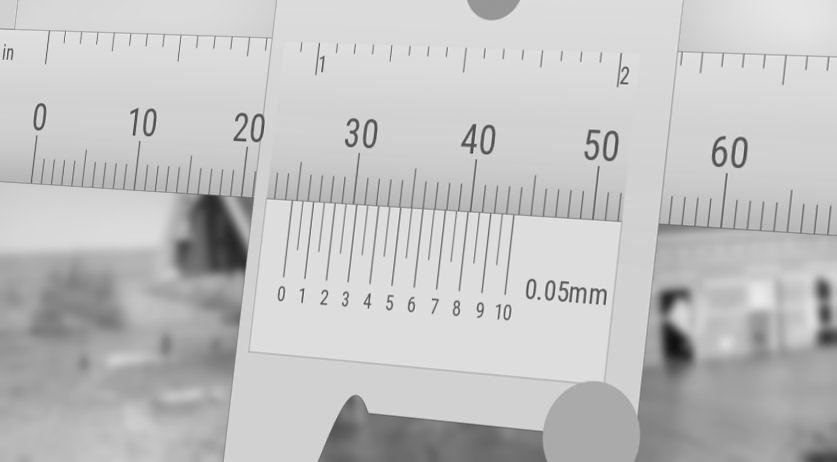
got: 24.6 mm
